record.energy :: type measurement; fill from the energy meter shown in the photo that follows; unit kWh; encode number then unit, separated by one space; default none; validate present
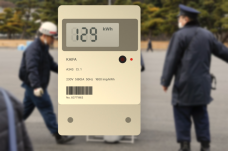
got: 129 kWh
